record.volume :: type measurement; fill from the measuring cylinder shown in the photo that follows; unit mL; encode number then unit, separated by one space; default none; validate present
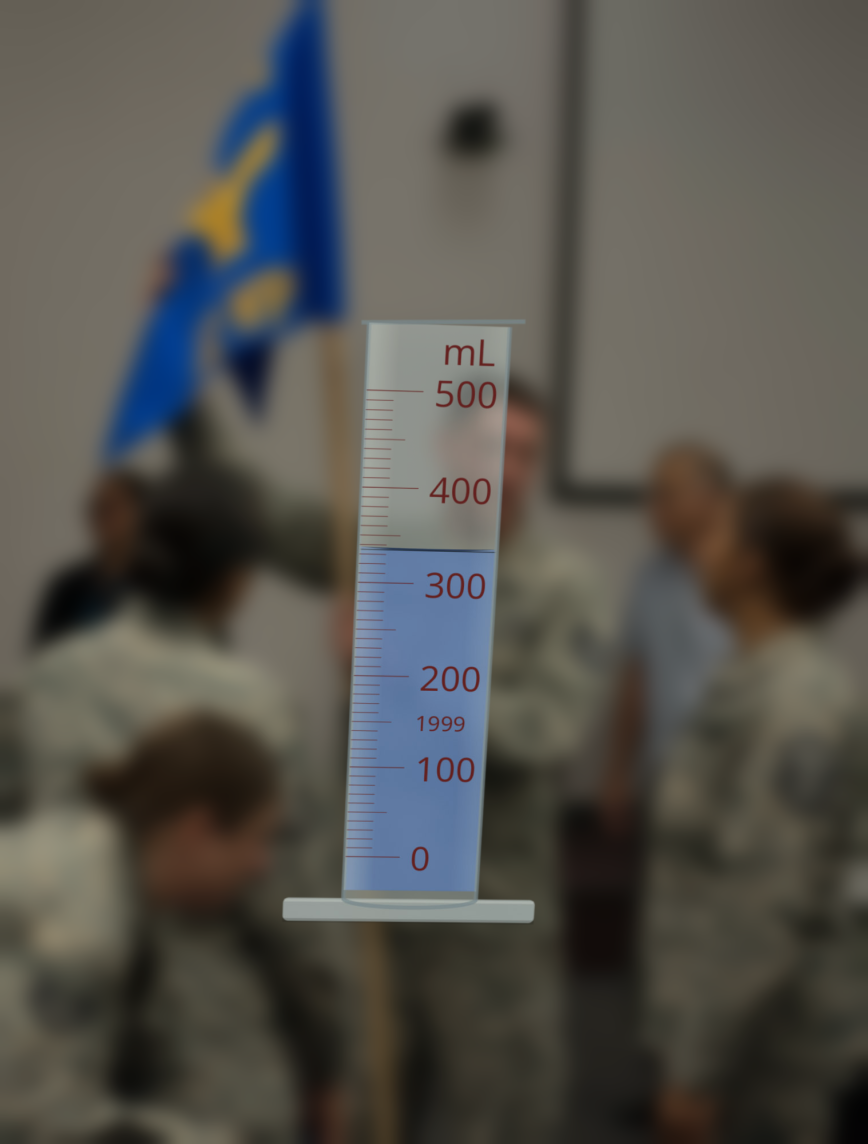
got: 335 mL
